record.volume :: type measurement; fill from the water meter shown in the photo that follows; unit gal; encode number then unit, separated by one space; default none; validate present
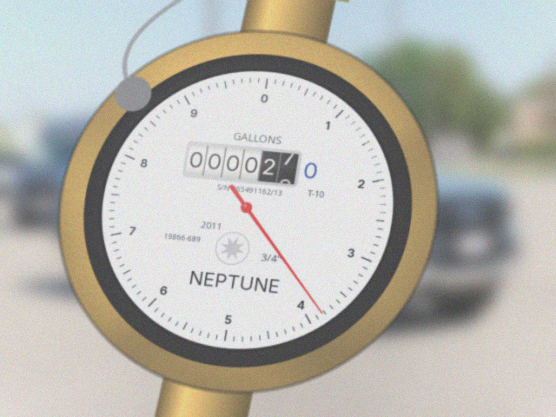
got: 273.8 gal
